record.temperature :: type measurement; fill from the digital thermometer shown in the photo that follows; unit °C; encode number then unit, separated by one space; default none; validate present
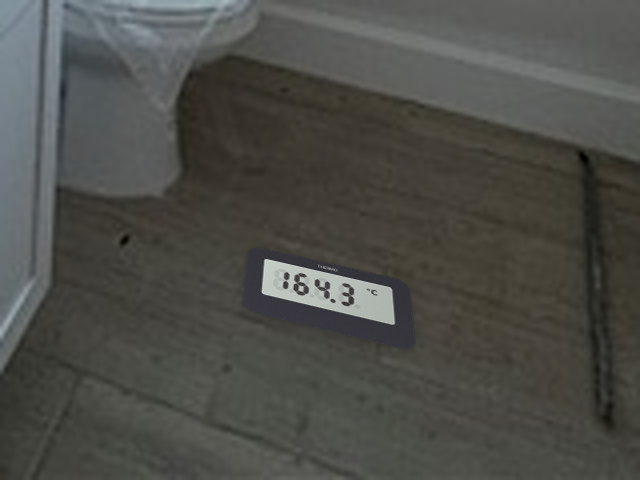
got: 164.3 °C
